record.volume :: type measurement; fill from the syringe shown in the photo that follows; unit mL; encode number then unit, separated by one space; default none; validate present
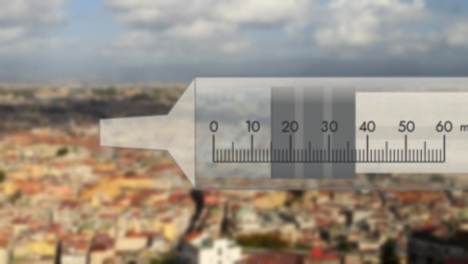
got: 15 mL
